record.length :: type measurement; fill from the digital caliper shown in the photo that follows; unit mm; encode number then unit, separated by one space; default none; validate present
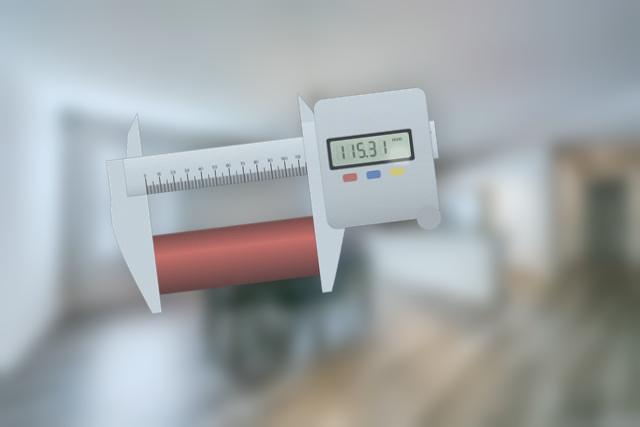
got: 115.31 mm
